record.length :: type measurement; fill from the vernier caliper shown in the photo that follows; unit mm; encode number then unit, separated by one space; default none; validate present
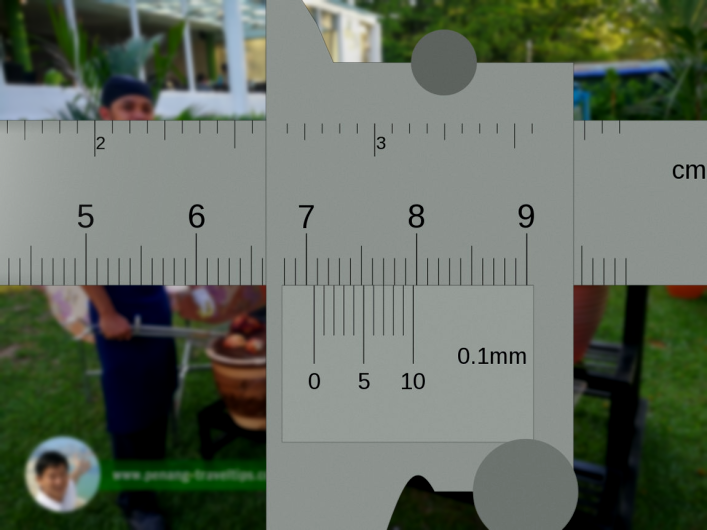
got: 70.7 mm
